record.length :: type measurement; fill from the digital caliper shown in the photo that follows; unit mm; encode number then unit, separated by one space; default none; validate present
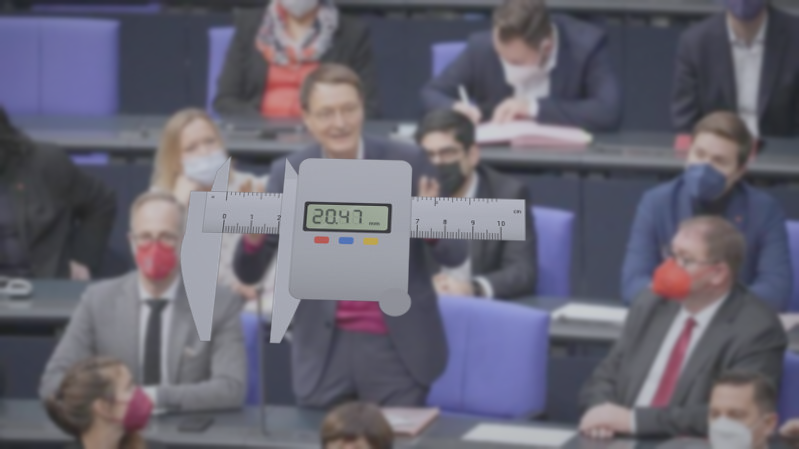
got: 20.47 mm
